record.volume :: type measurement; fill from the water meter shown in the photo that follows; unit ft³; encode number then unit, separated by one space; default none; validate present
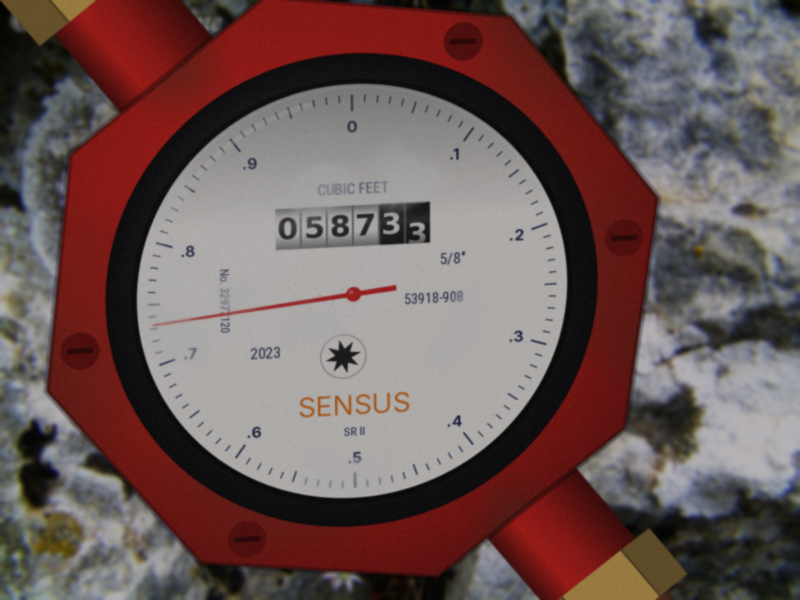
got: 58732.73 ft³
